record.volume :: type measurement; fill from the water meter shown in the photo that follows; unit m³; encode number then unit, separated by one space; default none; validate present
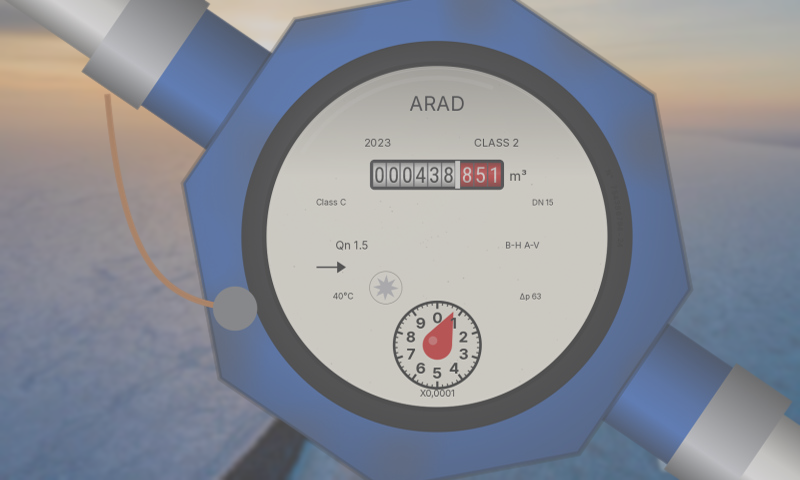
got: 438.8510 m³
